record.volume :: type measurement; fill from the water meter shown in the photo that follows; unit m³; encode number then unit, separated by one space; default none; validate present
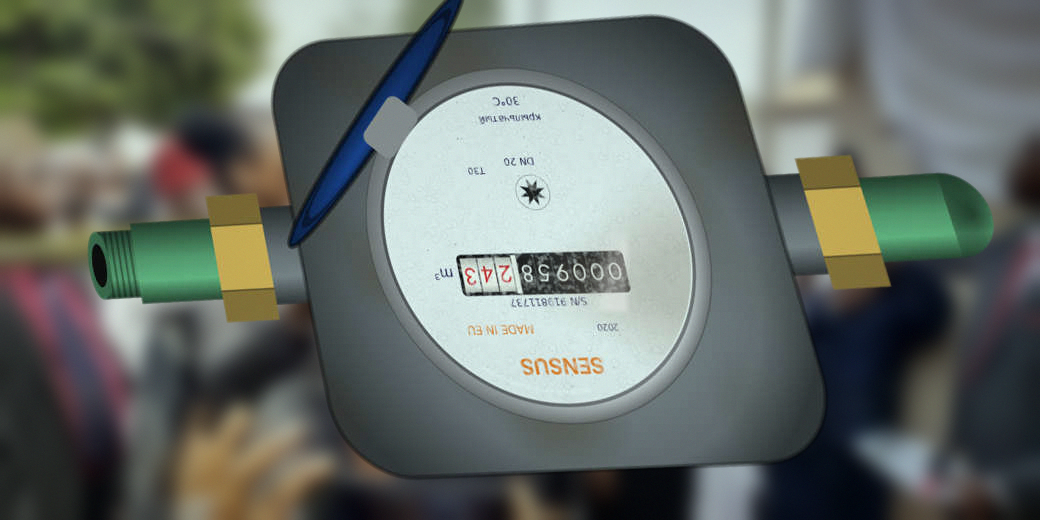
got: 958.243 m³
